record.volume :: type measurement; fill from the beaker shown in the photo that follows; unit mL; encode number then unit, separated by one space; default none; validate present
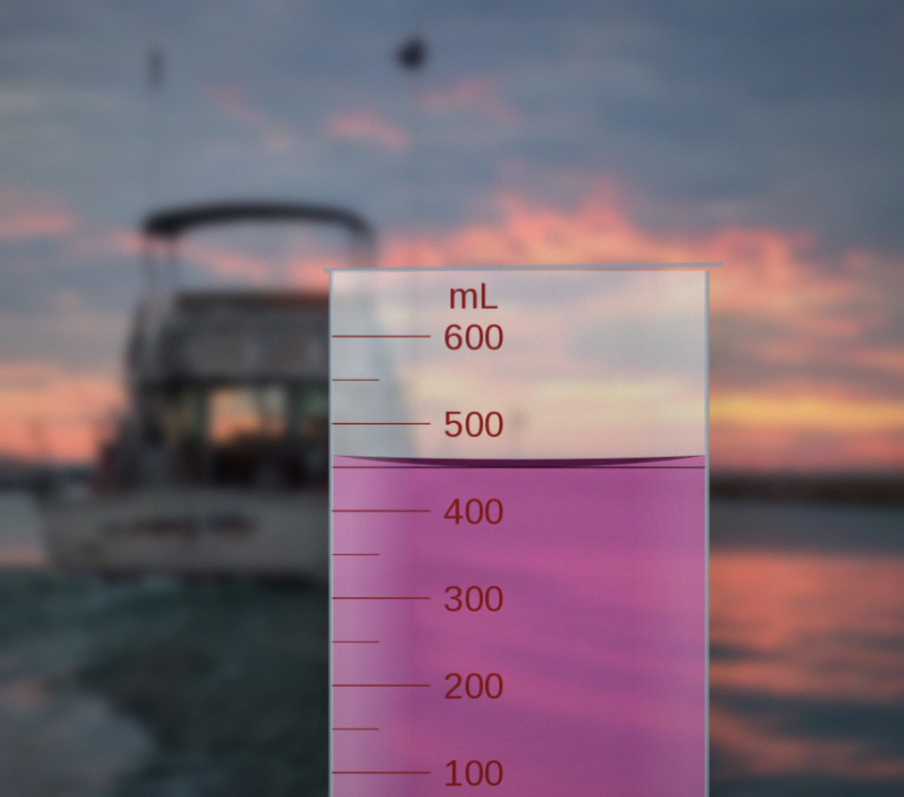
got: 450 mL
